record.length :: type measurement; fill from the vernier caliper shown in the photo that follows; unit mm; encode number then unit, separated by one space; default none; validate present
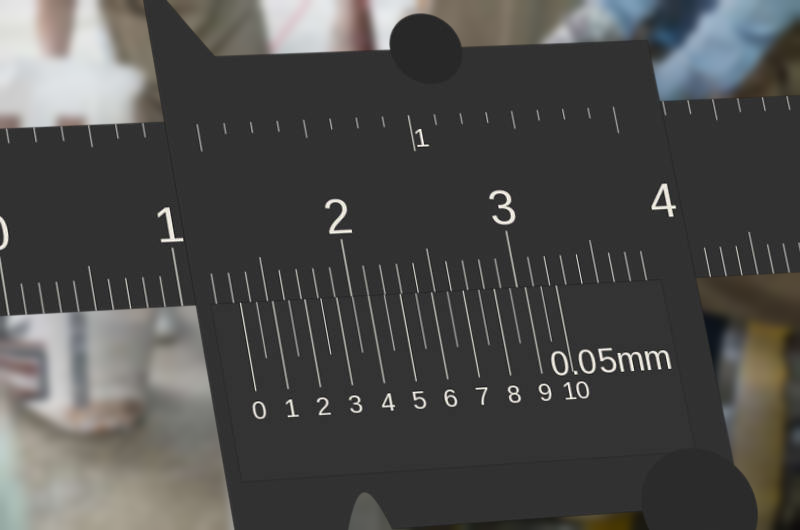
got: 13.4 mm
